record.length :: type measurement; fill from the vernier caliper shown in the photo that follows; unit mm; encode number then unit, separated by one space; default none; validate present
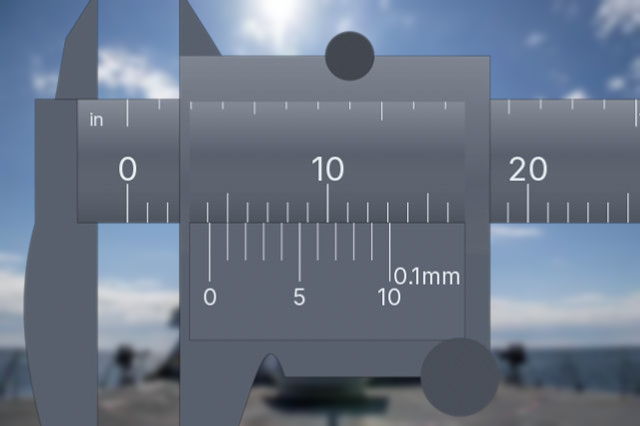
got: 4.1 mm
